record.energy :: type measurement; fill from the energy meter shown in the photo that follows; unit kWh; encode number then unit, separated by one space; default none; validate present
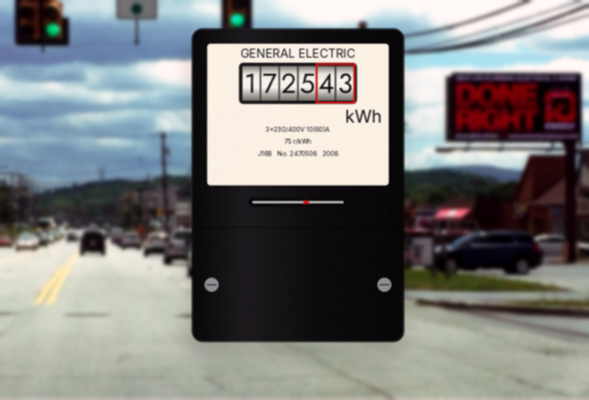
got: 1725.43 kWh
